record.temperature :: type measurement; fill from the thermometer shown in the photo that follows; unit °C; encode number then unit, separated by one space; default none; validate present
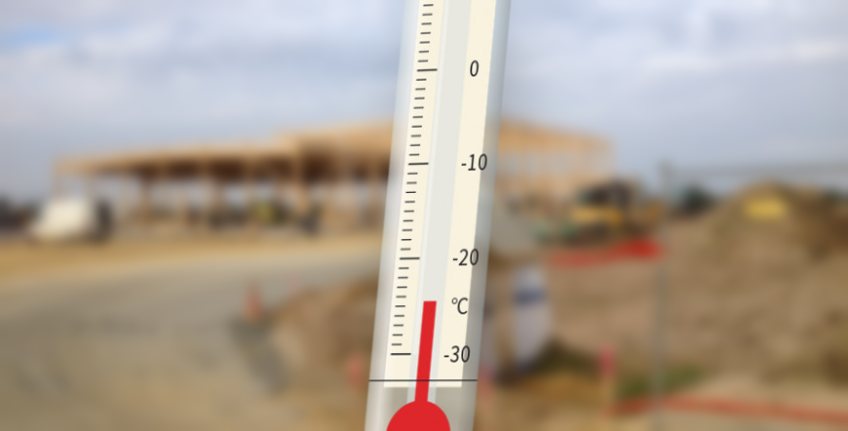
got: -24.5 °C
